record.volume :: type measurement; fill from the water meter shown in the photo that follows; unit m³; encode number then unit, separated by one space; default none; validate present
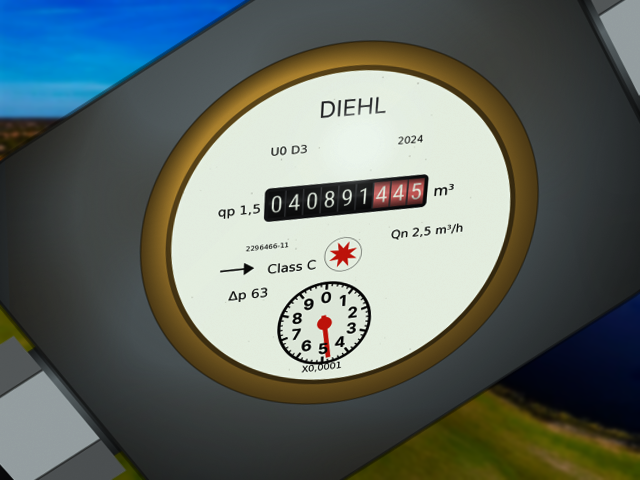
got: 40891.4454 m³
